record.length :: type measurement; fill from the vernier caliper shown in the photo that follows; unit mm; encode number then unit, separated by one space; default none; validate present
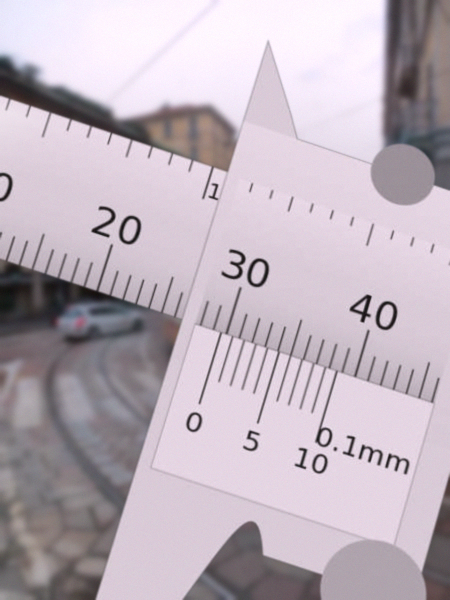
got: 29.6 mm
